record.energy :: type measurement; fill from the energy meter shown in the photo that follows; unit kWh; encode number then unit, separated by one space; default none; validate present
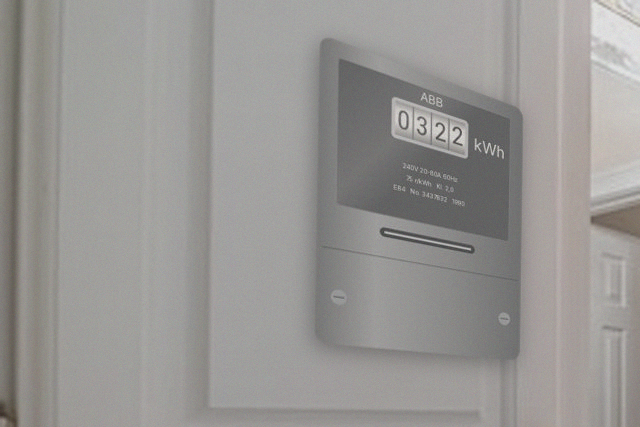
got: 322 kWh
